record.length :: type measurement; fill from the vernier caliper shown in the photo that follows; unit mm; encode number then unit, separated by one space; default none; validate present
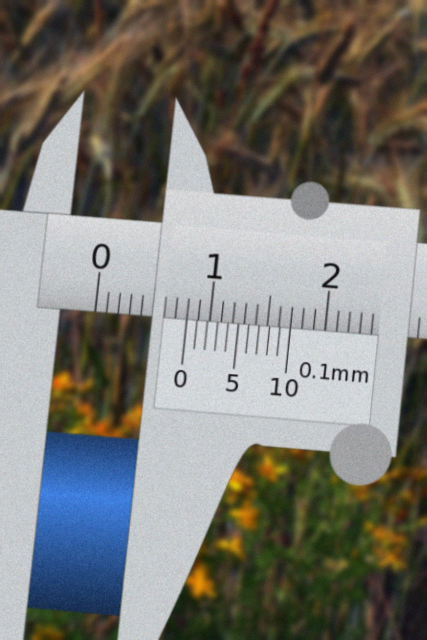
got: 8.0 mm
